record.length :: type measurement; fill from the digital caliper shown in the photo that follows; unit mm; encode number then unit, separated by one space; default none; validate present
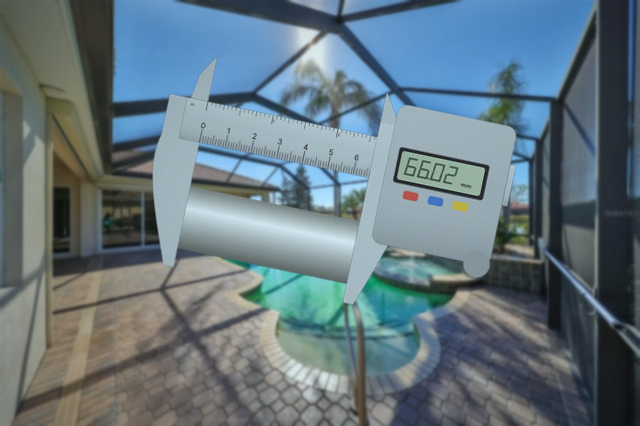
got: 66.02 mm
